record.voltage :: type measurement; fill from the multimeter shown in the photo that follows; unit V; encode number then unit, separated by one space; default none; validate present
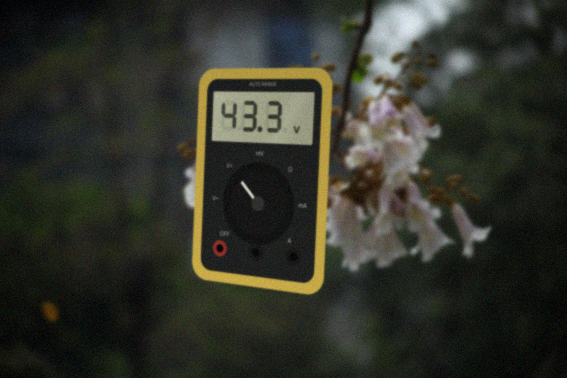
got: 43.3 V
